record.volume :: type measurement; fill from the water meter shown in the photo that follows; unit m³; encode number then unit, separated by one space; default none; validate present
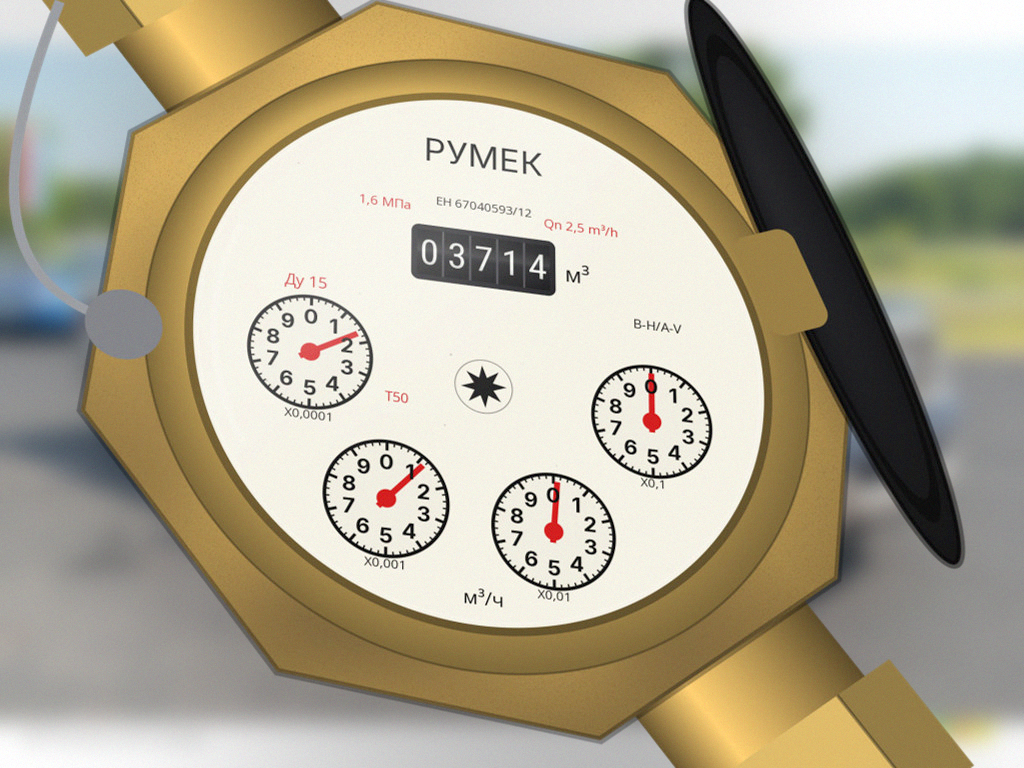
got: 3714.0011 m³
